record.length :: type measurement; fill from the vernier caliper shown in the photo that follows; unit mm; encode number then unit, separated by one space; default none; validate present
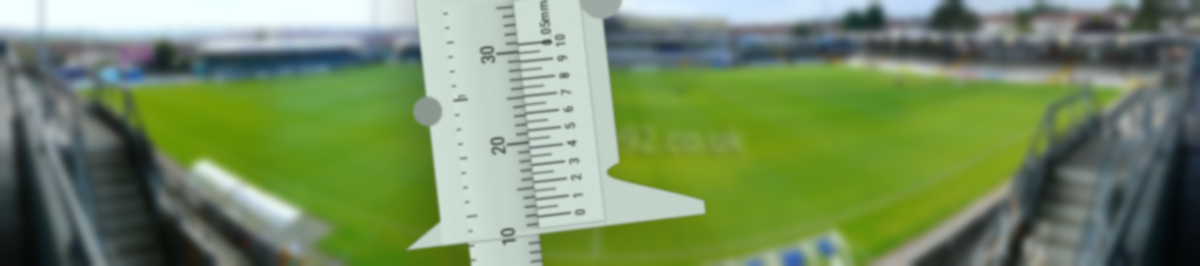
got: 11.8 mm
